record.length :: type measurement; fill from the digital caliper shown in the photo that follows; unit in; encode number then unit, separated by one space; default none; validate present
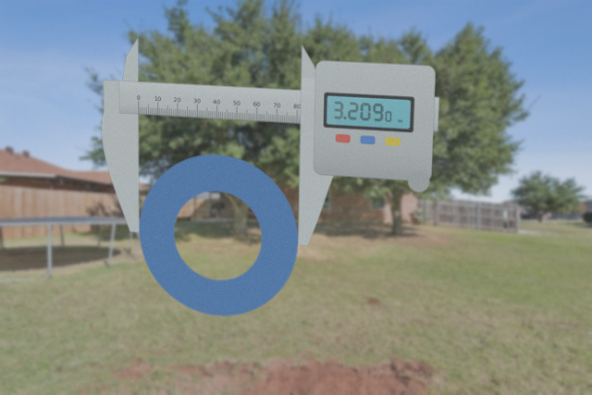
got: 3.2090 in
